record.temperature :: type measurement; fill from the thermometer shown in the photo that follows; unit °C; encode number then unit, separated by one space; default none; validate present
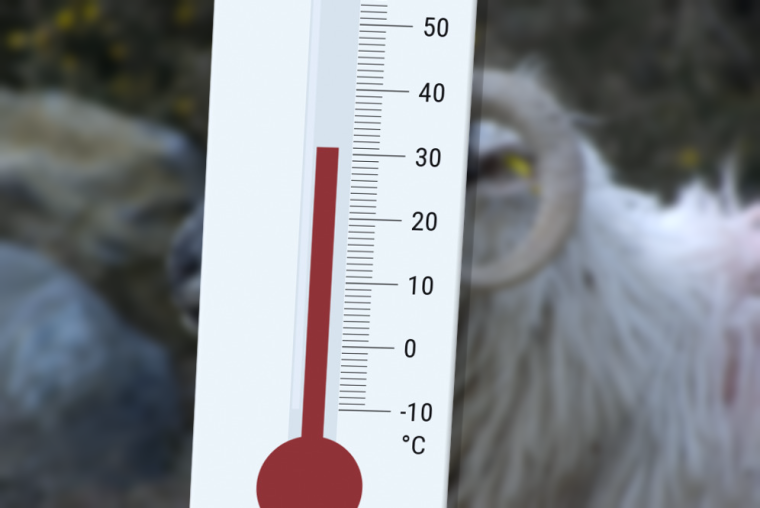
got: 31 °C
